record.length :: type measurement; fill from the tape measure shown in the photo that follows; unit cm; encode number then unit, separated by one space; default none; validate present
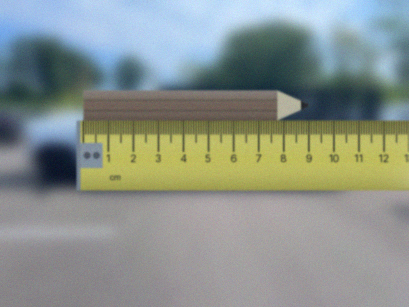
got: 9 cm
